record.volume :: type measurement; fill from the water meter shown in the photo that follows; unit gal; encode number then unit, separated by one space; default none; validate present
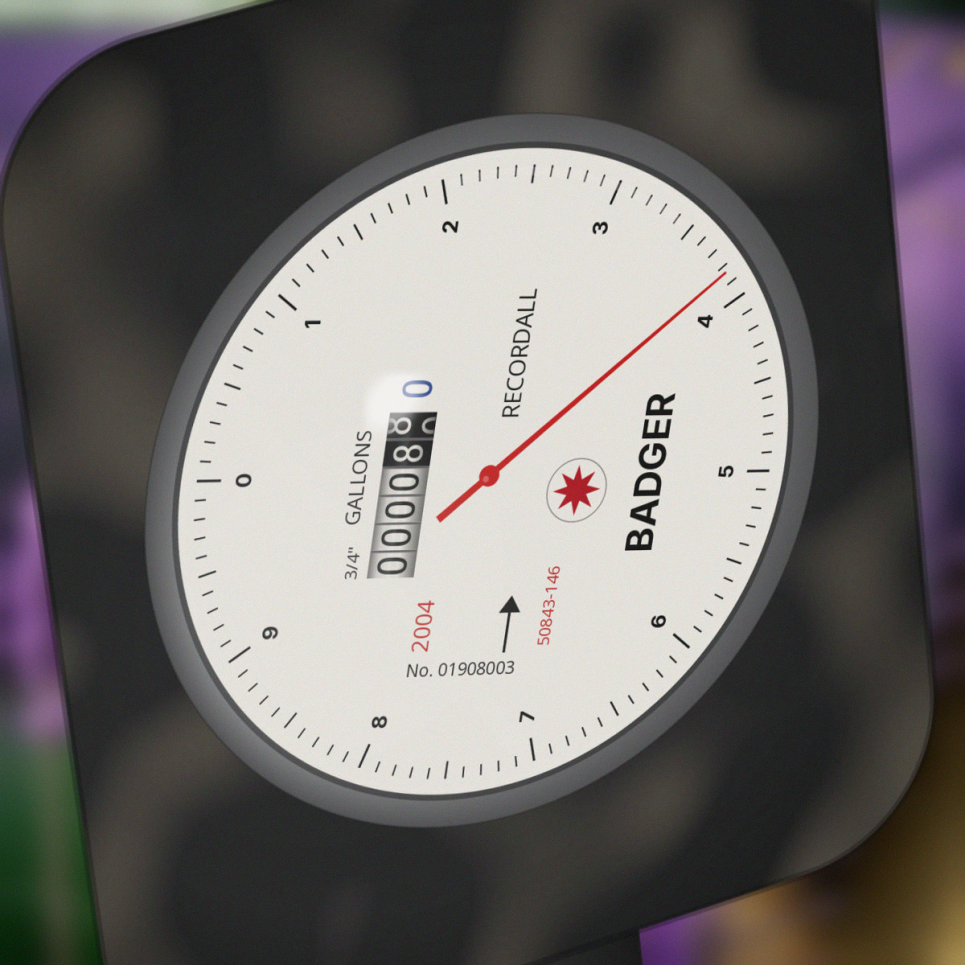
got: 883.8 gal
